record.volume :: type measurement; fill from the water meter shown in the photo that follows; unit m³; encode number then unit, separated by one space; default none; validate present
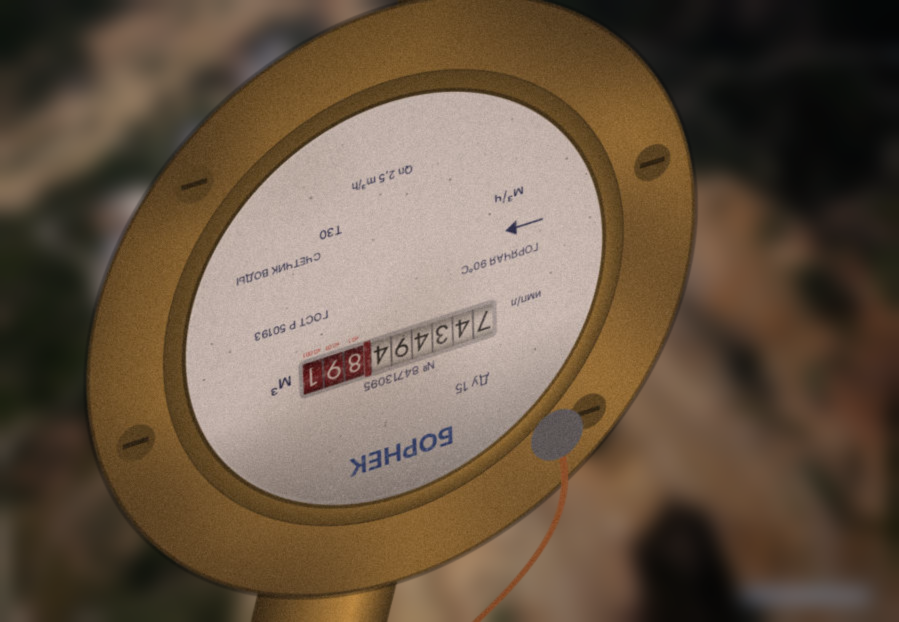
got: 743494.891 m³
